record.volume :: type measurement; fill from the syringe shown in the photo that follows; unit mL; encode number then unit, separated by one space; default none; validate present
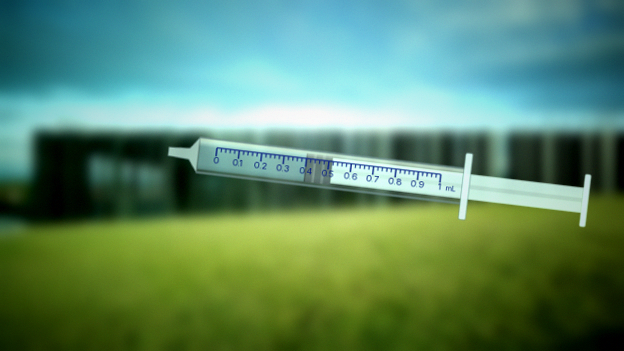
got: 0.4 mL
